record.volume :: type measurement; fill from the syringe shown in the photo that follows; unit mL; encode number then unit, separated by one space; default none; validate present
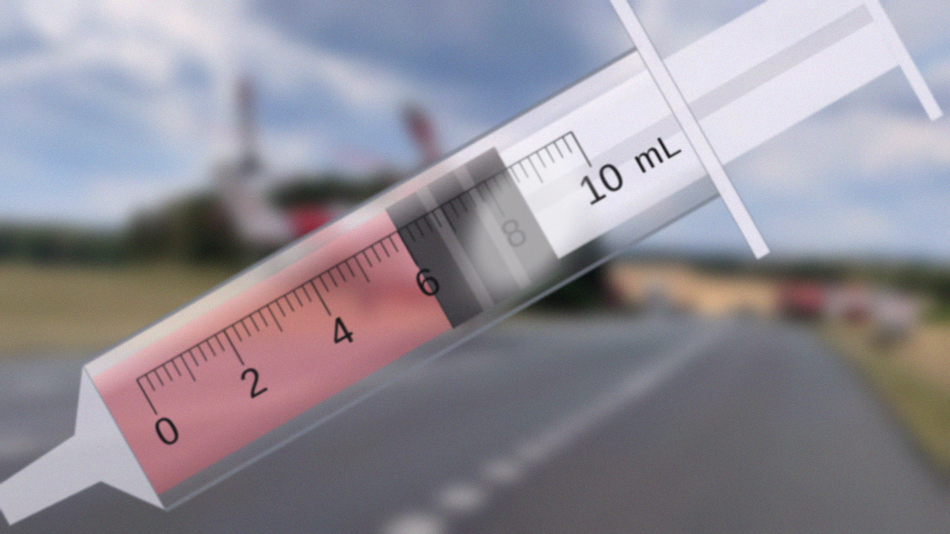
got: 6 mL
